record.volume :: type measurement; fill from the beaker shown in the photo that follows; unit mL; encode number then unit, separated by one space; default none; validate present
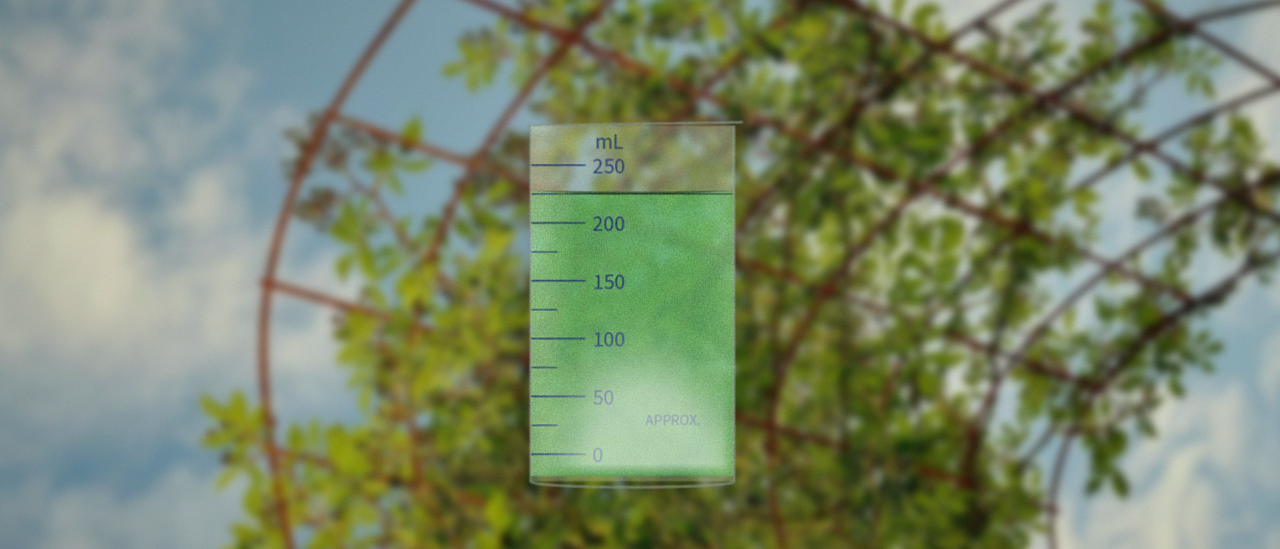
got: 225 mL
